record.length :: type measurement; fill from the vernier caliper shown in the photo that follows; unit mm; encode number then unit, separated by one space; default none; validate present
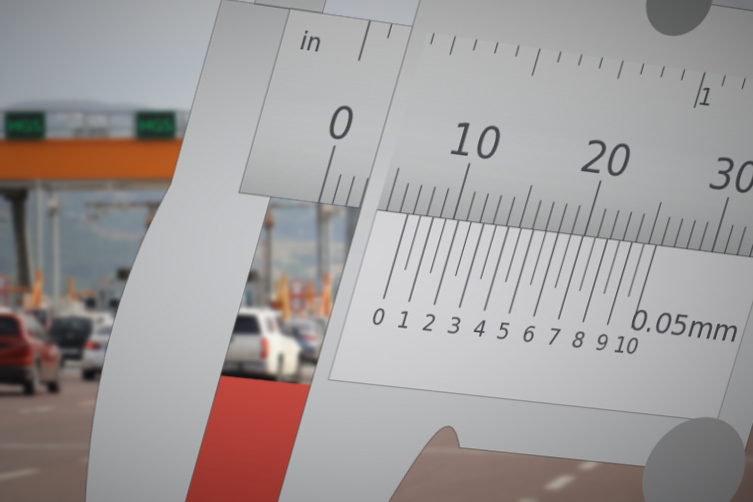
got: 6.6 mm
